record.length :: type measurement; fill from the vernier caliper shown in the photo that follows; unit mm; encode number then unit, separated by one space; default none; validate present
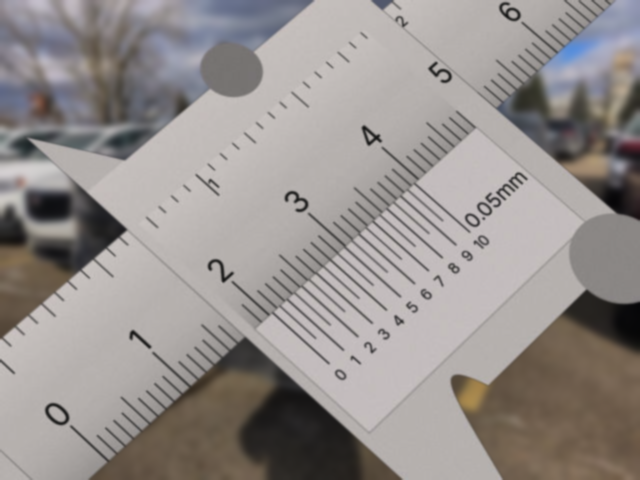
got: 20.4 mm
